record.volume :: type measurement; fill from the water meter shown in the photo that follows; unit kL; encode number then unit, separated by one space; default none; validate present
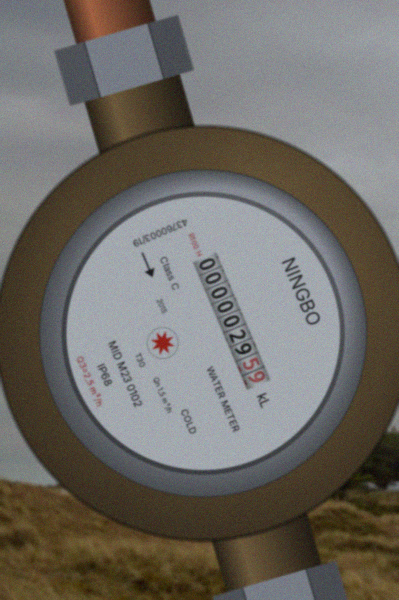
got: 29.59 kL
